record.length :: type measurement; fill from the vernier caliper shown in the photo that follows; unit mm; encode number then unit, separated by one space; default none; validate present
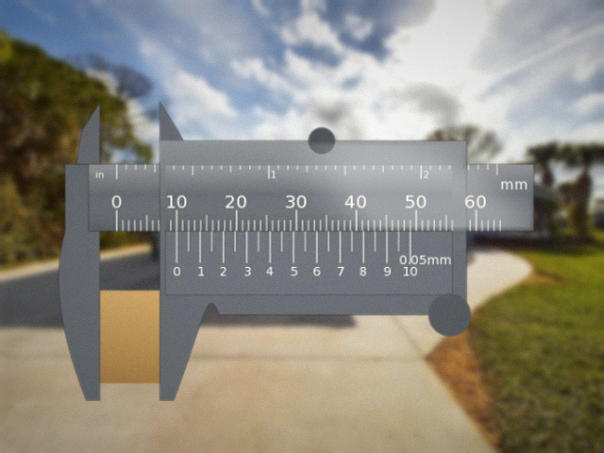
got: 10.0 mm
